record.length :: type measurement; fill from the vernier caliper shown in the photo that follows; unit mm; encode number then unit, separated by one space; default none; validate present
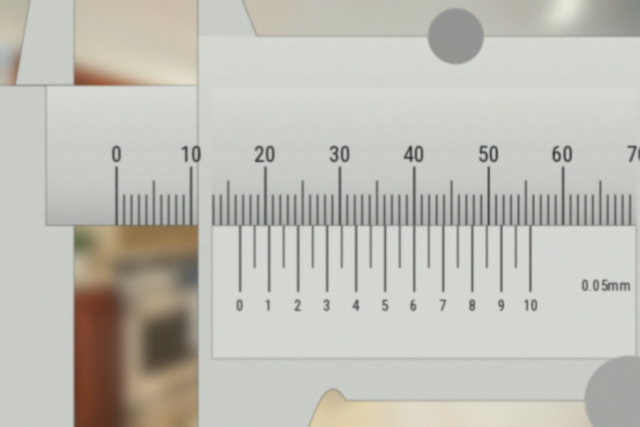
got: 16.6 mm
